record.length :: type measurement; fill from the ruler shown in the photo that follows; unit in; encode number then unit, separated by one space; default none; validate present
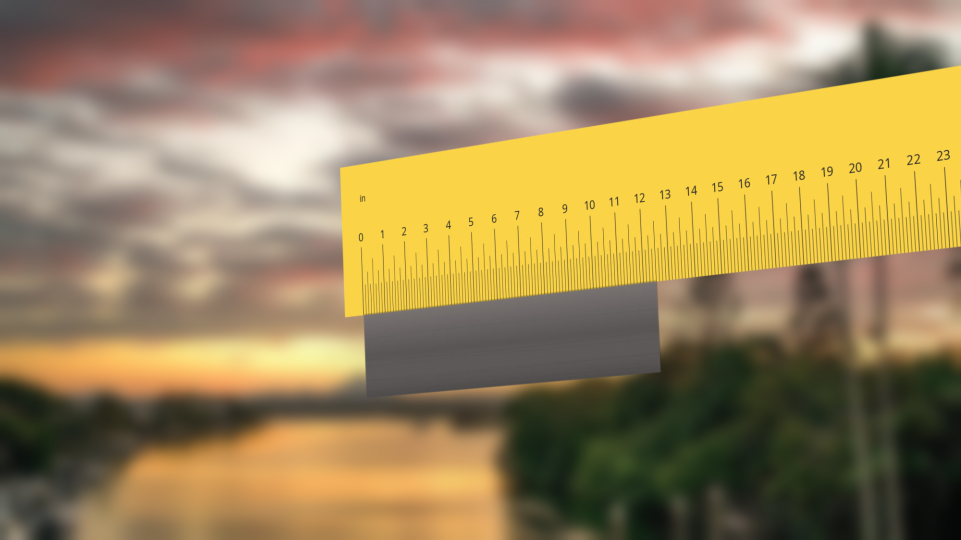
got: 12.5 in
